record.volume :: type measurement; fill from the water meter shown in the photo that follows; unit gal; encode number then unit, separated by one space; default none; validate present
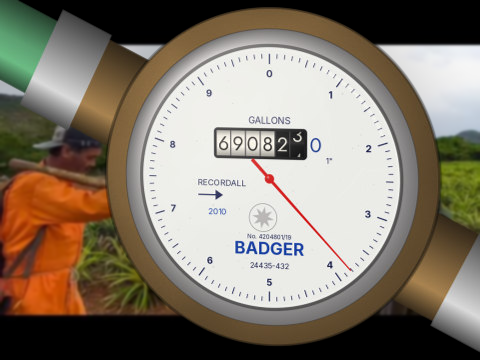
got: 6908233.8 gal
